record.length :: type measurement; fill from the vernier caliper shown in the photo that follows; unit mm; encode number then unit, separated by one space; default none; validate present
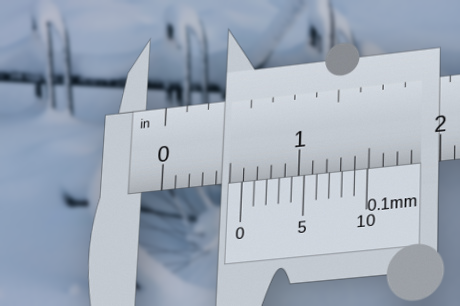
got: 5.9 mm
